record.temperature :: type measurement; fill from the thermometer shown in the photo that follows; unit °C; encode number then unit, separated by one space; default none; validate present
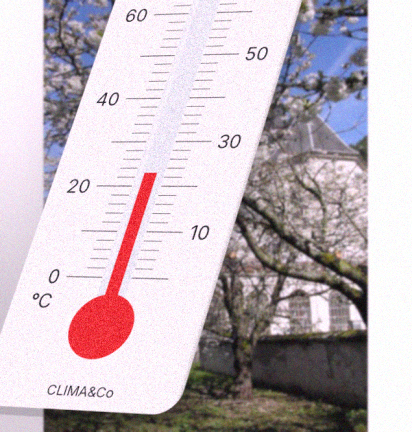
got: 23 °C
